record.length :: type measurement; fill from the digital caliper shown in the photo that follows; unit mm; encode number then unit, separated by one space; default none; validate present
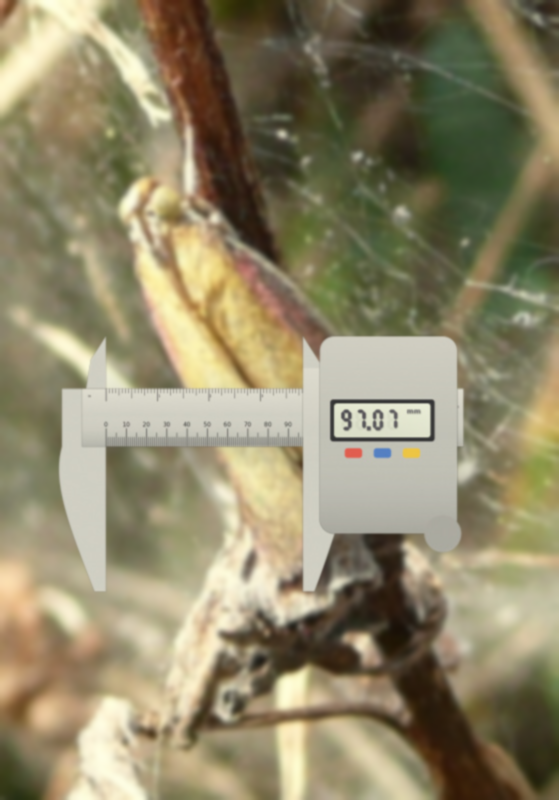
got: 97.07 mm
